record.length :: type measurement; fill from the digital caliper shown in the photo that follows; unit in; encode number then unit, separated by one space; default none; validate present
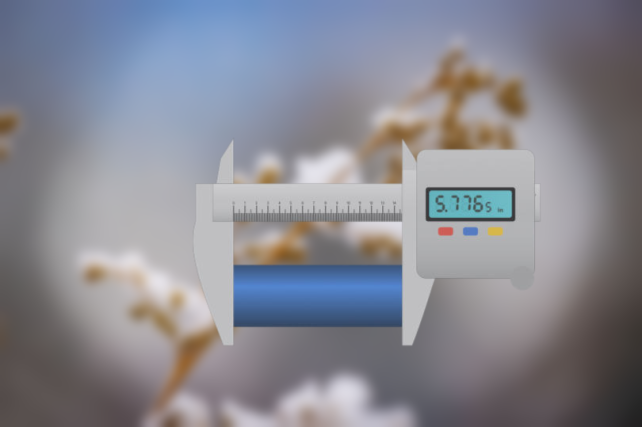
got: 5.7765 in
